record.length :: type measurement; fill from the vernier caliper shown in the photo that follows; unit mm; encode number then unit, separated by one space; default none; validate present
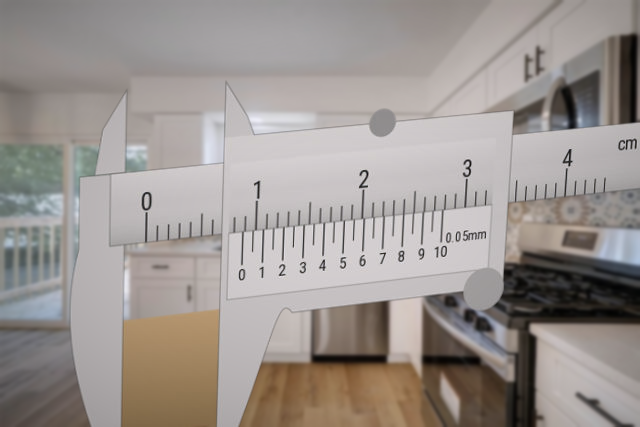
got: 8.8 mm
